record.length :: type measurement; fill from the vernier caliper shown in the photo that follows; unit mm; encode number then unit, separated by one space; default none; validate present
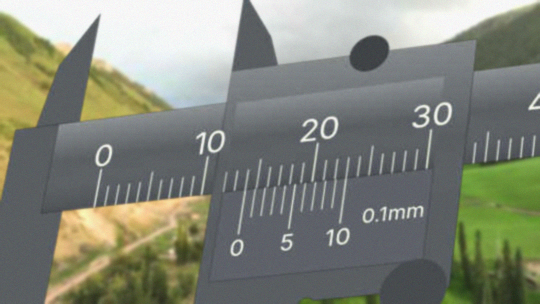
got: 14.0 mm
